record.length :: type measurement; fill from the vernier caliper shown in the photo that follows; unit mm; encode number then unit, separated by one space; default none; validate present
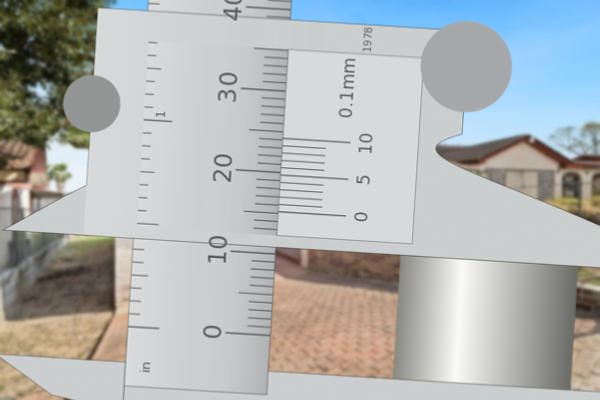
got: 15.2 mm
